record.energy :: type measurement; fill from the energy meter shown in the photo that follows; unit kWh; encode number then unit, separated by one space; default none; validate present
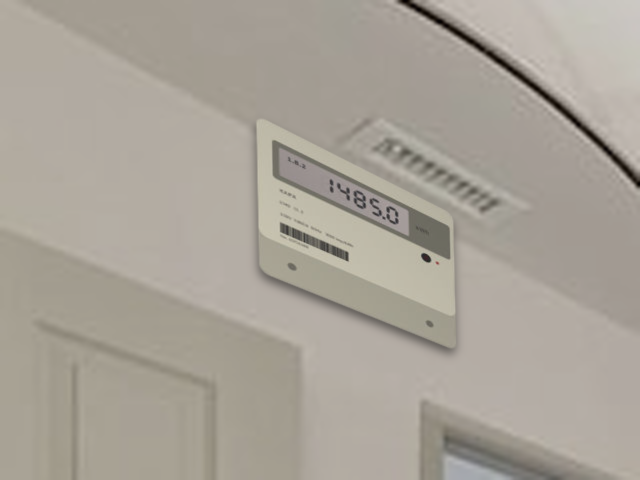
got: 1485.0 kWh
